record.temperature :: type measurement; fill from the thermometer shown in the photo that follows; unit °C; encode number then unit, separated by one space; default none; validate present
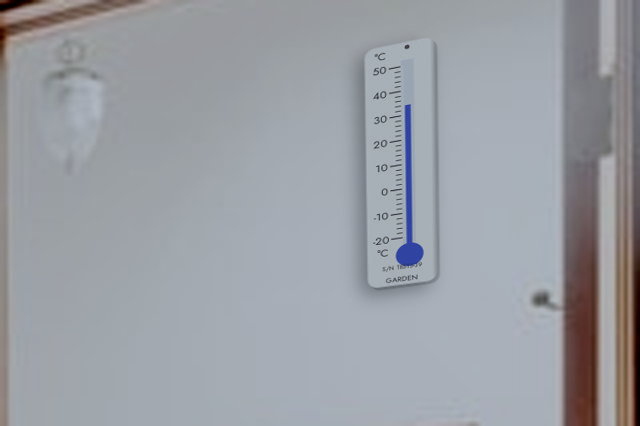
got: 34 °C
